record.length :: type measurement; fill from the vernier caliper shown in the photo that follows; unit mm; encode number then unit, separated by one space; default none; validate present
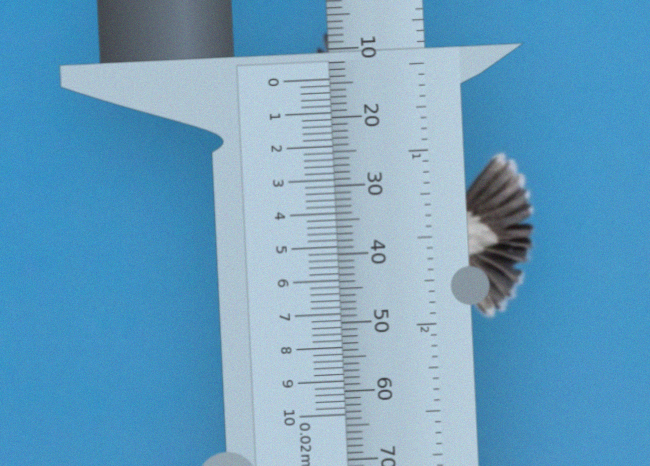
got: 14.4 mm
